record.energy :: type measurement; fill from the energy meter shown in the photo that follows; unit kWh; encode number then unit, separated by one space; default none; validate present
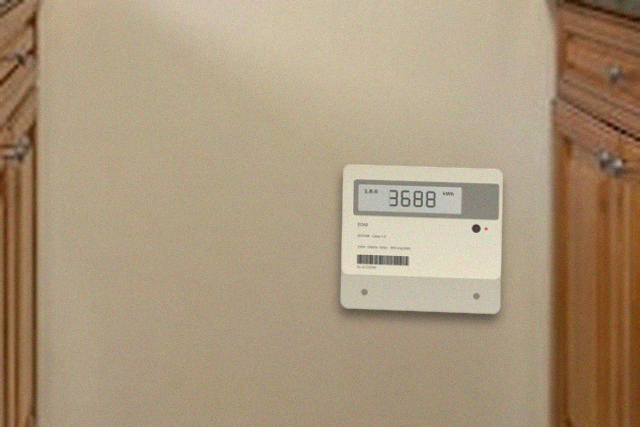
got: 3688 kWh
